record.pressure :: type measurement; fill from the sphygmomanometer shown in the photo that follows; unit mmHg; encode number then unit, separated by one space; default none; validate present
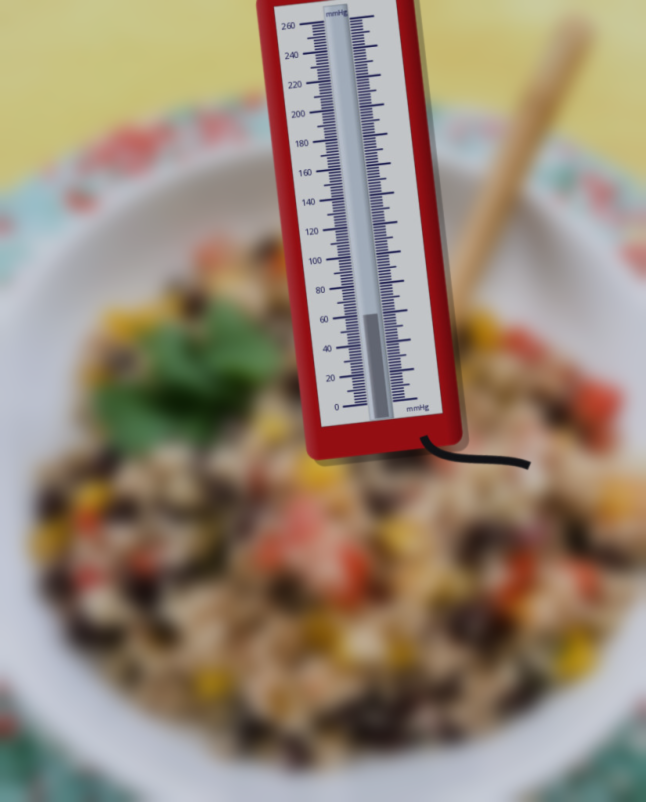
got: 60 mmHg
